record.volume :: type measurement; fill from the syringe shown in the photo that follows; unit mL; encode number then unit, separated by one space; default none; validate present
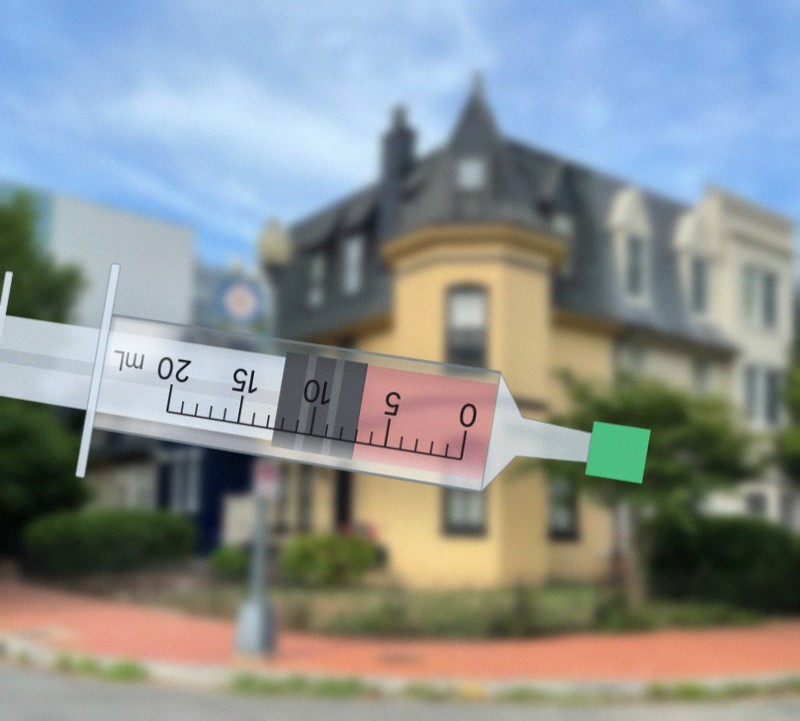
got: 7 mL
